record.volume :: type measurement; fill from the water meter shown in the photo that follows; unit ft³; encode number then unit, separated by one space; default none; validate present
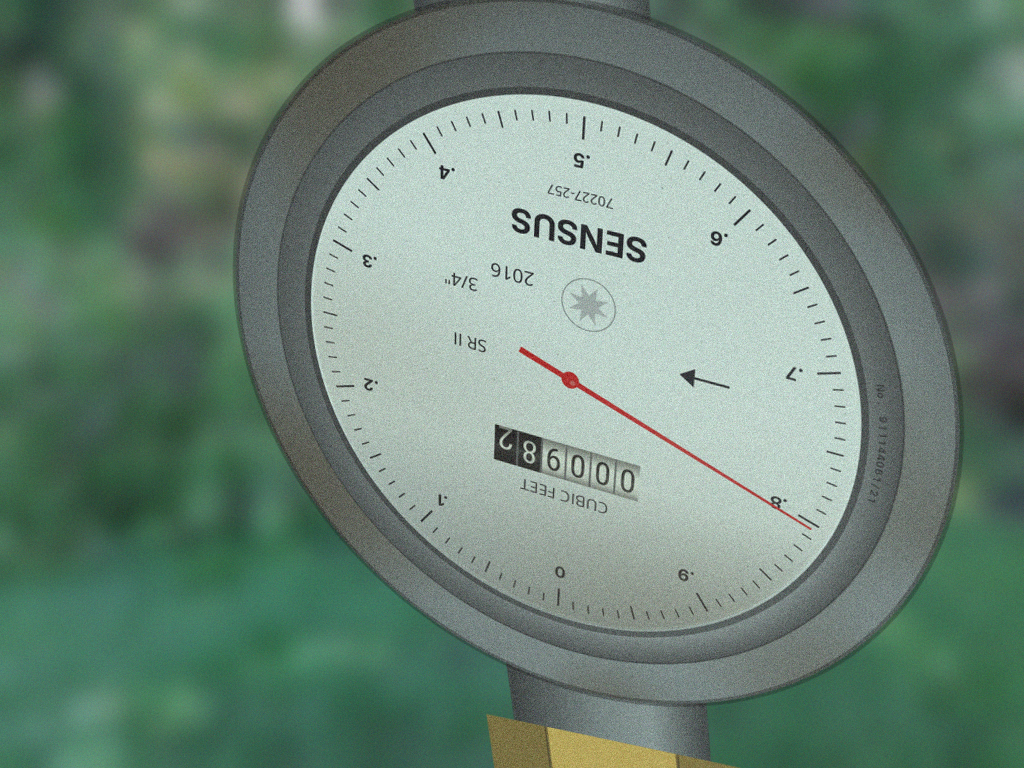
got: 981.80 ft³
